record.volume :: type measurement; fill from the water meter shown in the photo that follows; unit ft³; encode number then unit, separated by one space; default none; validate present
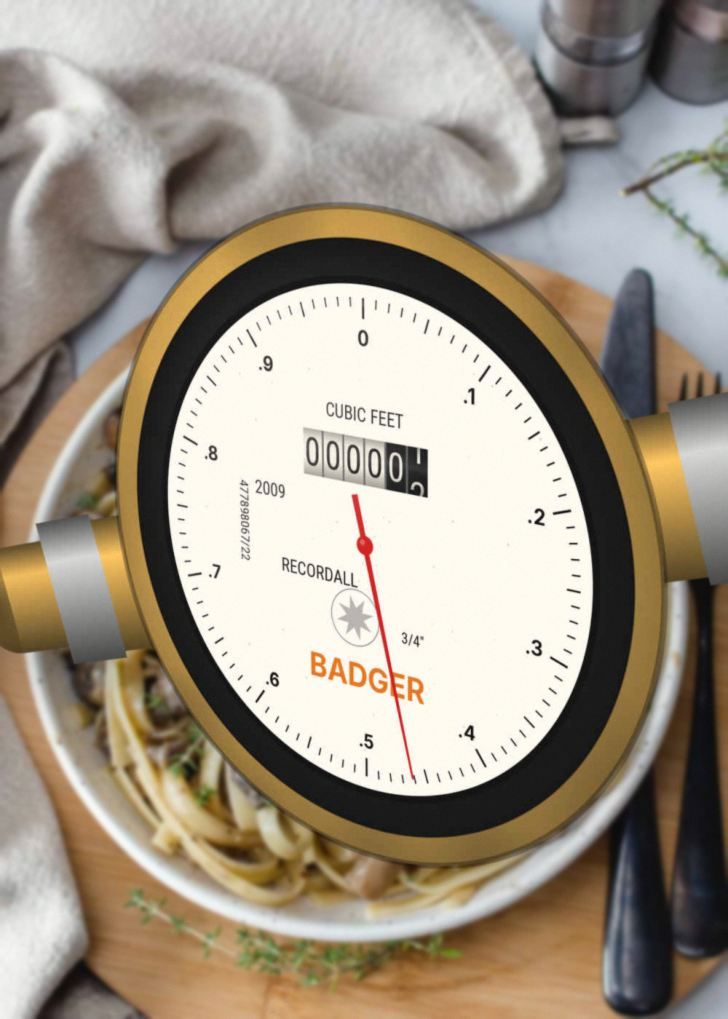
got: 1.46 ft³
